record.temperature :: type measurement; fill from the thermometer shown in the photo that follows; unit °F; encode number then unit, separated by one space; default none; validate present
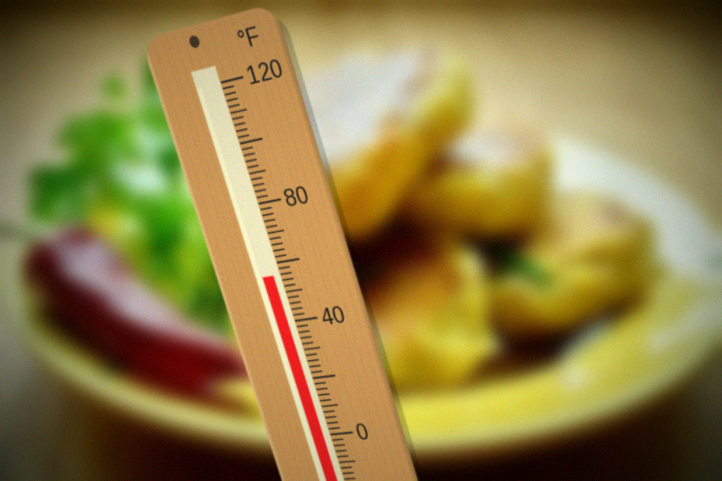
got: 56 °F
